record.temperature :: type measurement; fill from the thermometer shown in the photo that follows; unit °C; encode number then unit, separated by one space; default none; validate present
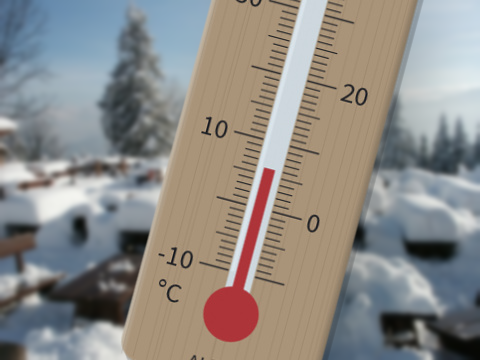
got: 6 °C
